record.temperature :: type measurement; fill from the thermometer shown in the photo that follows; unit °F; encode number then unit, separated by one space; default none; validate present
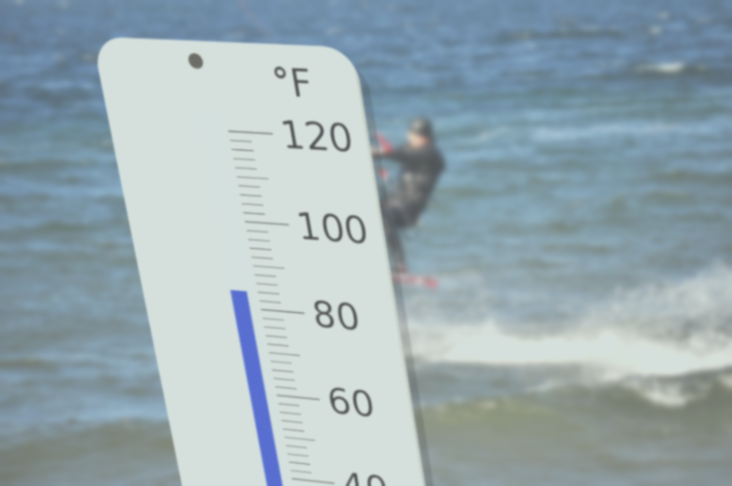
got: 84 °F
